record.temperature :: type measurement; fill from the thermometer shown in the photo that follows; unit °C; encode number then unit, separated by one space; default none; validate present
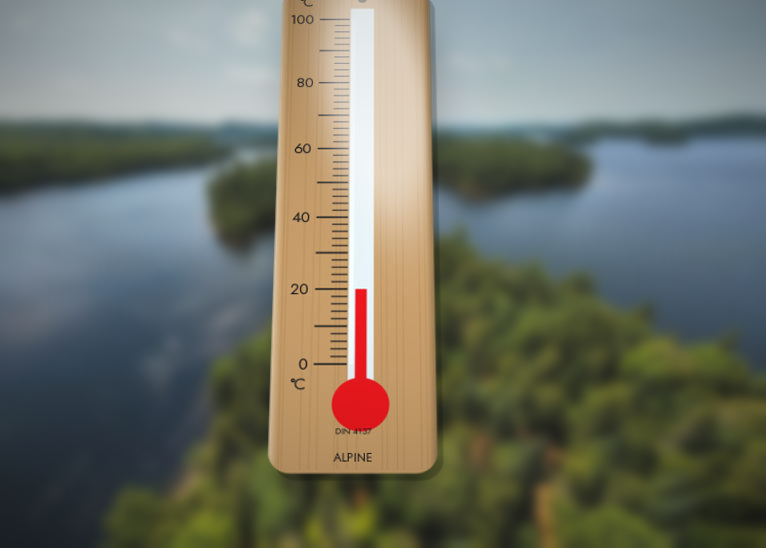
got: 20 °C
